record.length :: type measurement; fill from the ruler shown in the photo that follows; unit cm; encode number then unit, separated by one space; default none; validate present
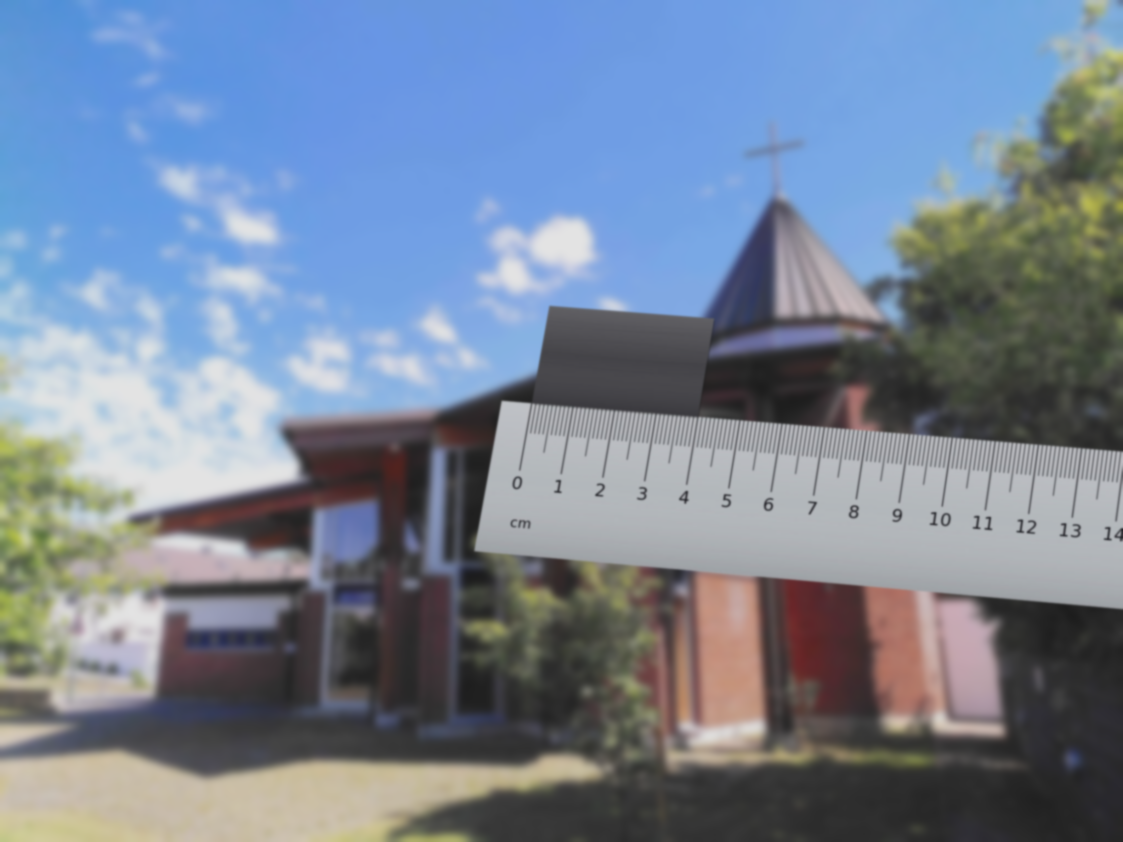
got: 4 cm
